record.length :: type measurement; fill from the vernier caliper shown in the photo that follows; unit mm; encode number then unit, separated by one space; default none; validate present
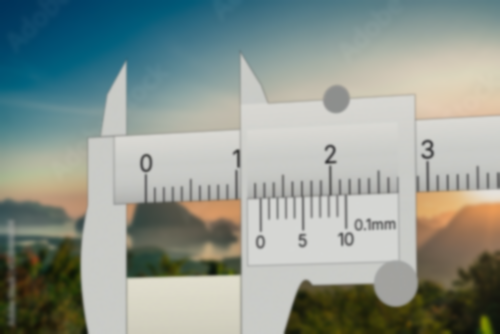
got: 12.6 mm
